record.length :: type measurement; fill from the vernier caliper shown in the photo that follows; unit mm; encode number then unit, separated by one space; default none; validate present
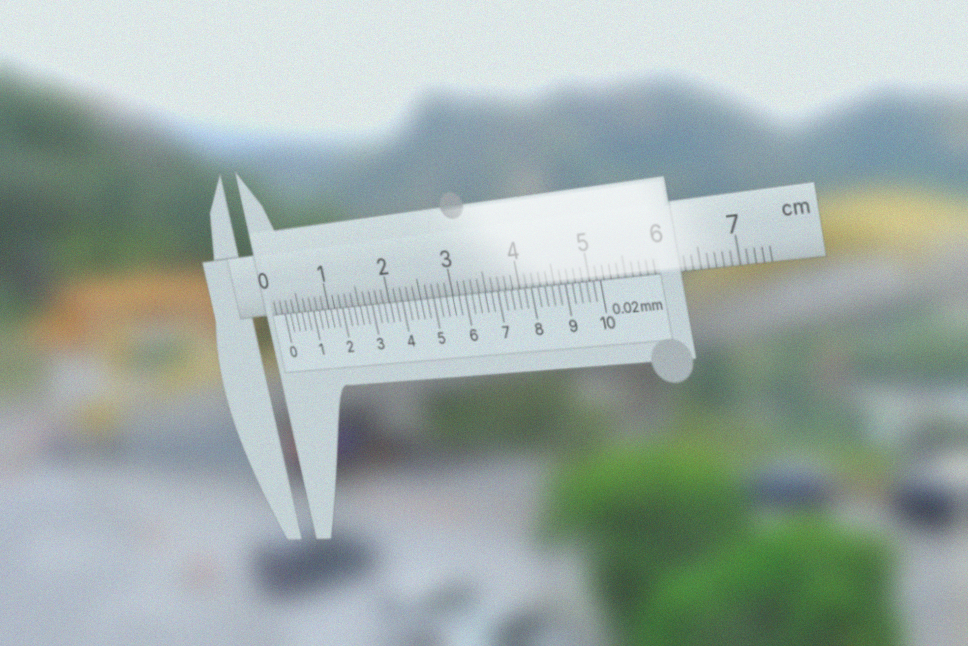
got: 2.5 mm
